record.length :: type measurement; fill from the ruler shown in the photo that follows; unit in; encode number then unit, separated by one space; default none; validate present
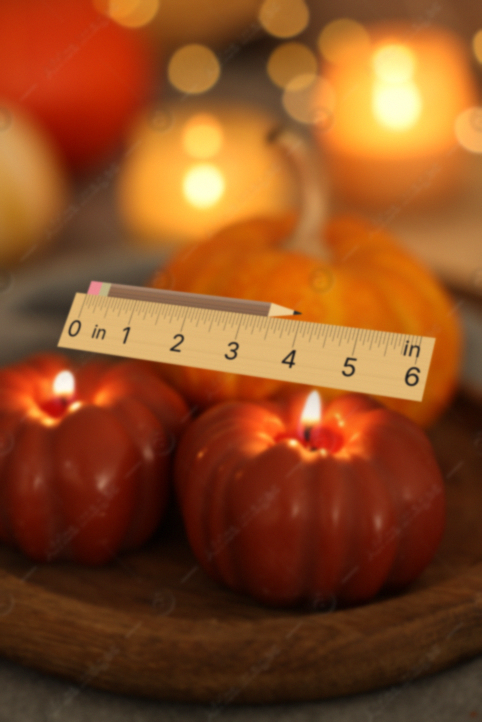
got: 4 in
